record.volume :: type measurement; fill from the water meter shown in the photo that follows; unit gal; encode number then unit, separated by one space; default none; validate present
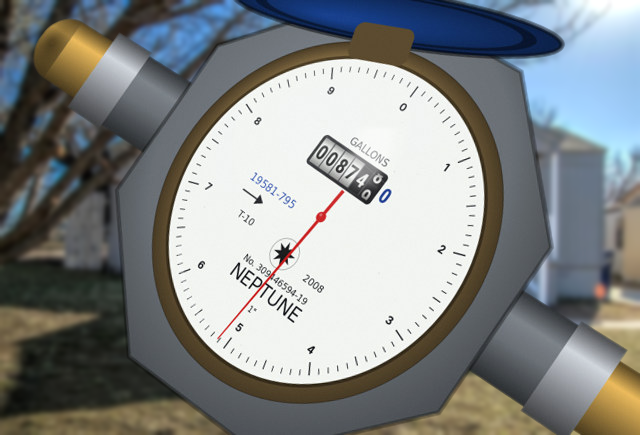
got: 87485.1 gal
